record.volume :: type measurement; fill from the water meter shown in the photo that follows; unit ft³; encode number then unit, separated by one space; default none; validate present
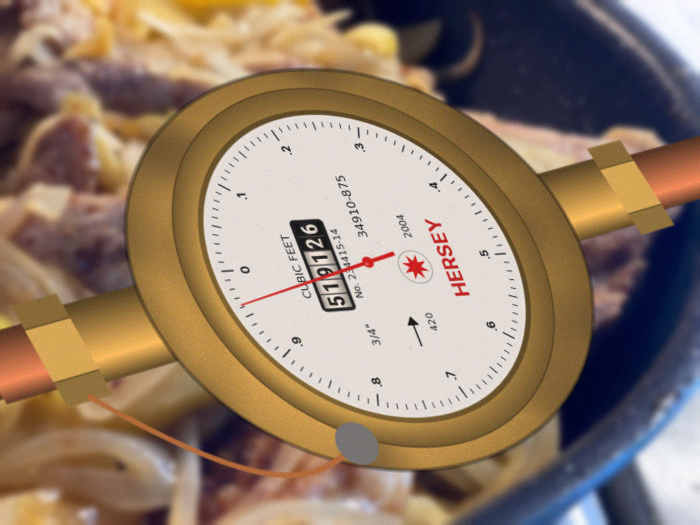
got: 519125.96 ft³
